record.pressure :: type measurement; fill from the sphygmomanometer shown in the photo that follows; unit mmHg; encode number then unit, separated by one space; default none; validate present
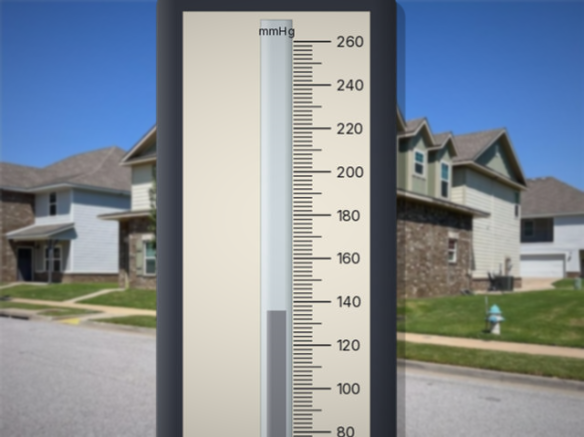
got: 136 mmHg
